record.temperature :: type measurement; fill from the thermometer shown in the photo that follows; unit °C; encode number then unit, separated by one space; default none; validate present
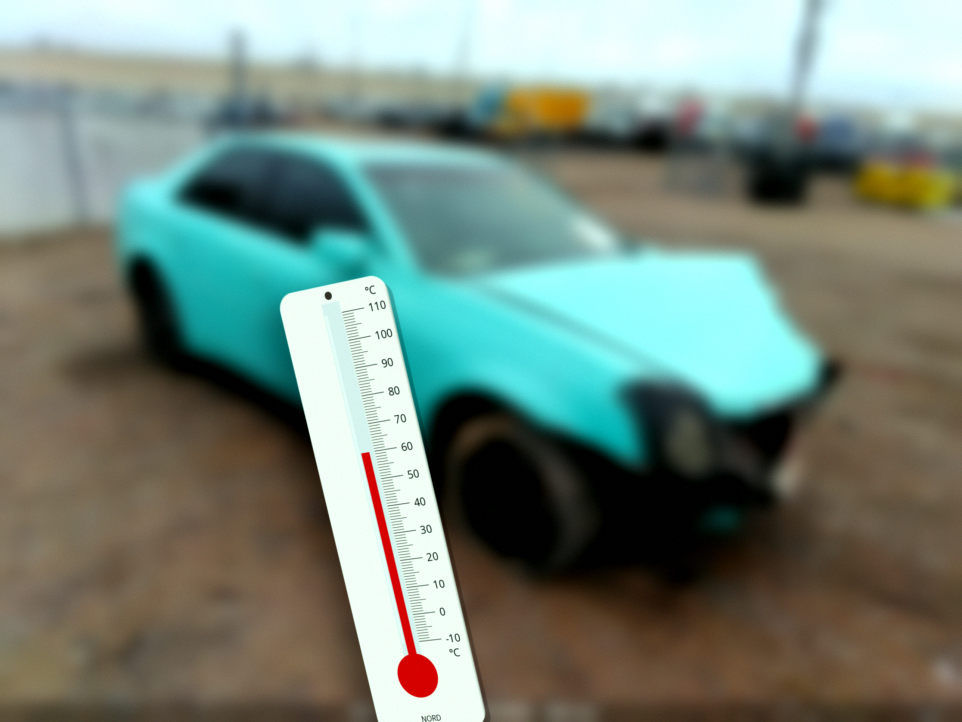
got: 60 °C
